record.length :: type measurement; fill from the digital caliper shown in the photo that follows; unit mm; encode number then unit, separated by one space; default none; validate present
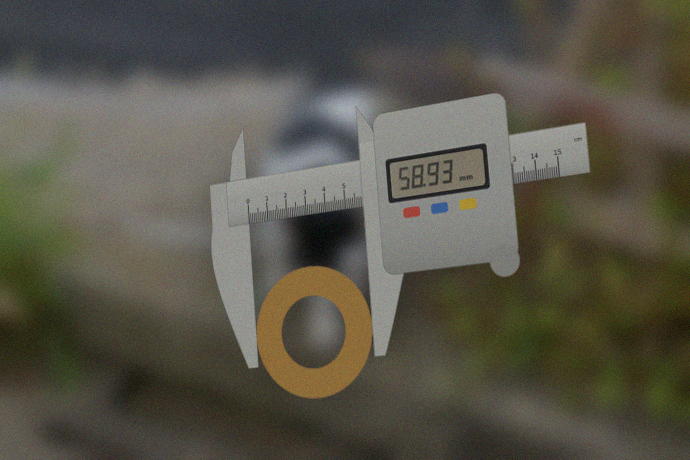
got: 58.93 mm
